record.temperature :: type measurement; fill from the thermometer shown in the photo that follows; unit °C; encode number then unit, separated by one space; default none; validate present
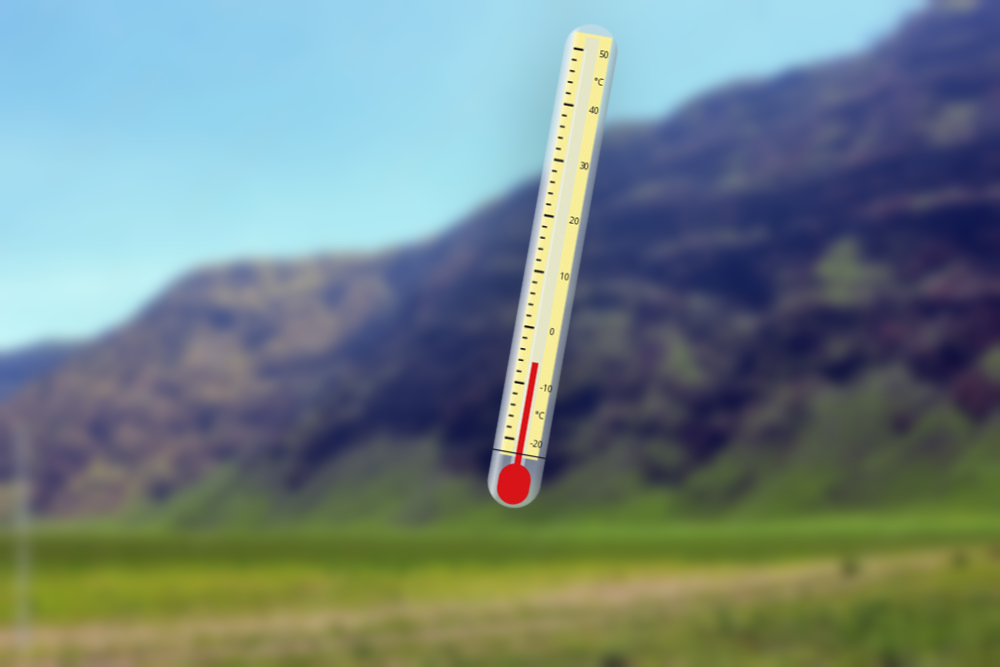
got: -6 °C
